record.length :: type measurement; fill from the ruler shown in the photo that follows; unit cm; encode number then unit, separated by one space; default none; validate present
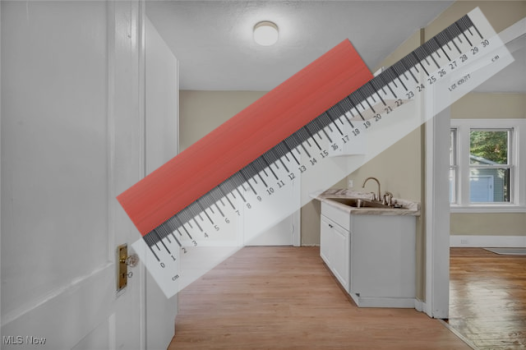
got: 21.5 cm
